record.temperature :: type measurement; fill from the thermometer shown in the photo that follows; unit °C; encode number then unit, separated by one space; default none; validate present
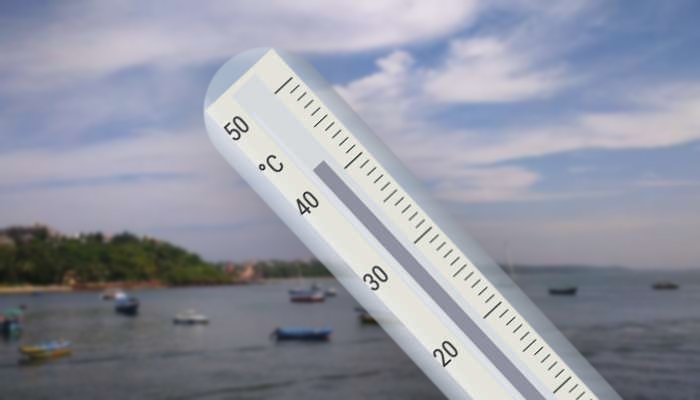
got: 42 °C
